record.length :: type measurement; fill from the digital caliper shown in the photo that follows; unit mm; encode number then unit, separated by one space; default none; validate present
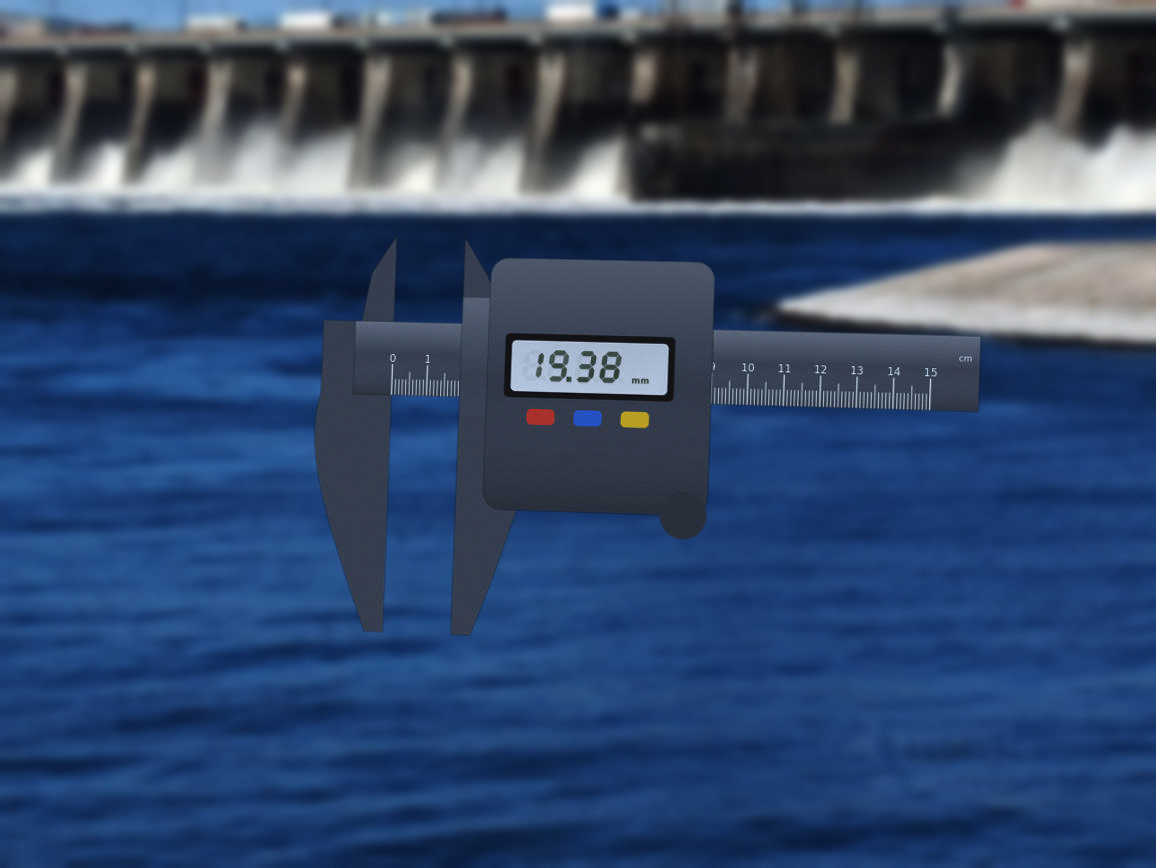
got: 19.38 mm
